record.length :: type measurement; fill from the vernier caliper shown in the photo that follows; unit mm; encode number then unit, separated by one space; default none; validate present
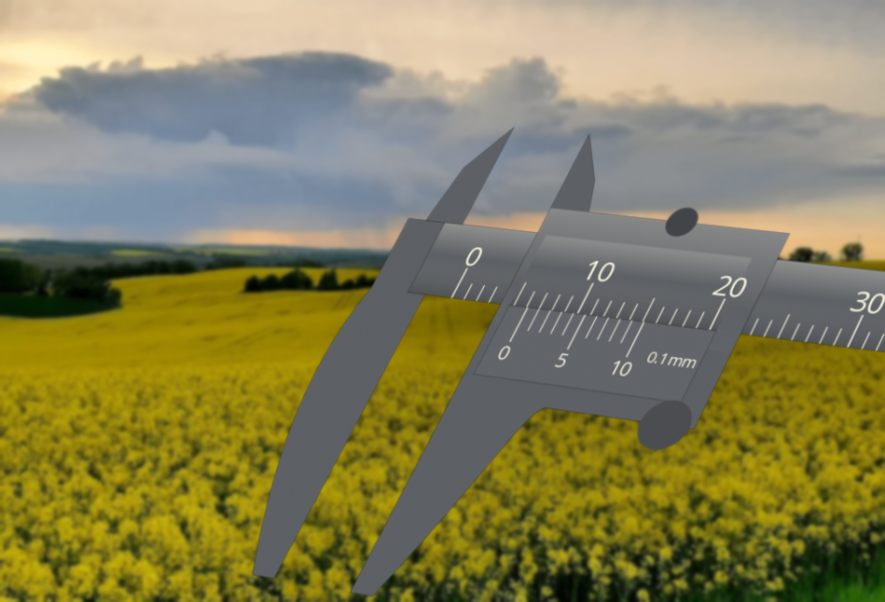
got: 6.1 mm
